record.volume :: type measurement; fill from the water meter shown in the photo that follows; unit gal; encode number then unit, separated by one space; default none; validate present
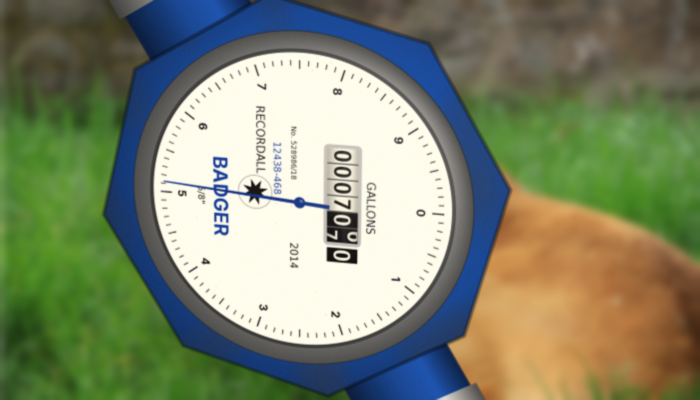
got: 7065.1 gal
